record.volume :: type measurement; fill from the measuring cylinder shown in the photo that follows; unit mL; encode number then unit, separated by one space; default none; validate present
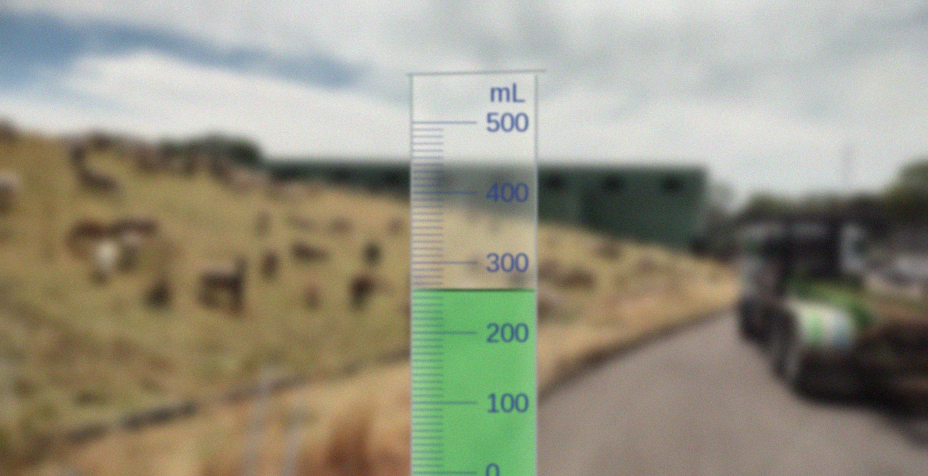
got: 260 mL
